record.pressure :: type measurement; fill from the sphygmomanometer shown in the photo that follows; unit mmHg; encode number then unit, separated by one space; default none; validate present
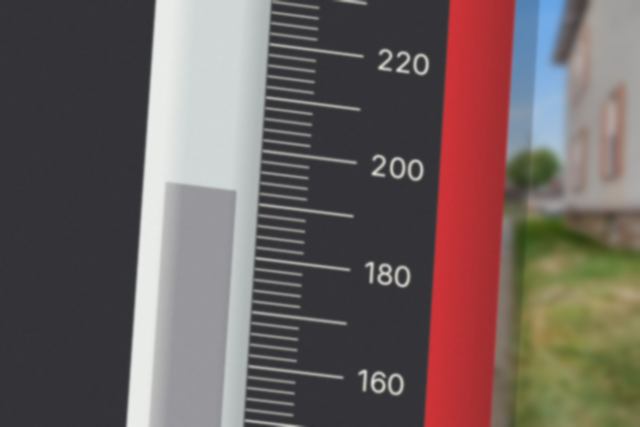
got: 192 mmHg
